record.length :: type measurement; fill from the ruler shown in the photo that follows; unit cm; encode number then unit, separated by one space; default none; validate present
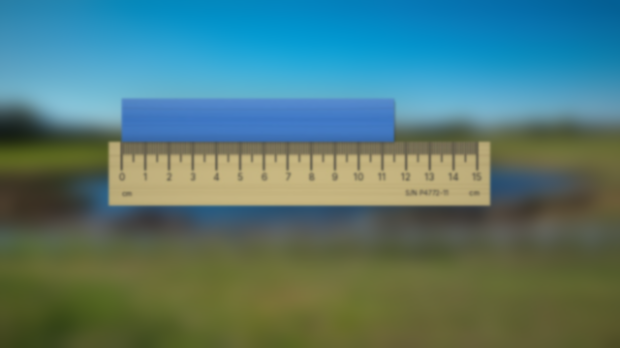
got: 11.5 cm
